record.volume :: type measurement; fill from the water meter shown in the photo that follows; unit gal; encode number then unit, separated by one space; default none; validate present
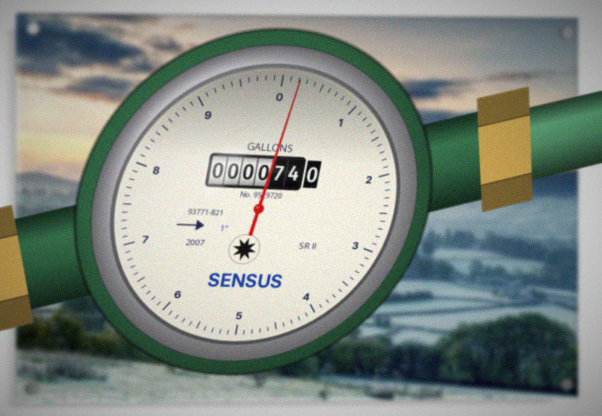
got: 740.2 gal
